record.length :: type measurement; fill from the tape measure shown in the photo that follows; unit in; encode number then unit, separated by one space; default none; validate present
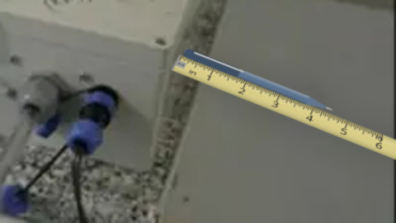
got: 4.5 in
